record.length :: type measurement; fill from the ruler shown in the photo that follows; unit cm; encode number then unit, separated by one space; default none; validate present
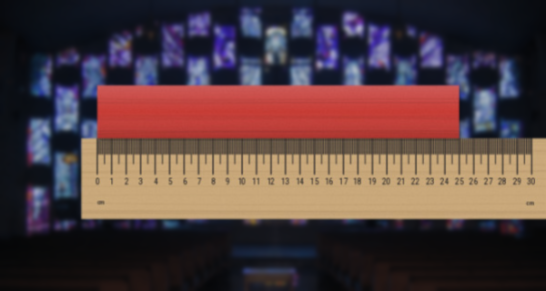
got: 25 cm
